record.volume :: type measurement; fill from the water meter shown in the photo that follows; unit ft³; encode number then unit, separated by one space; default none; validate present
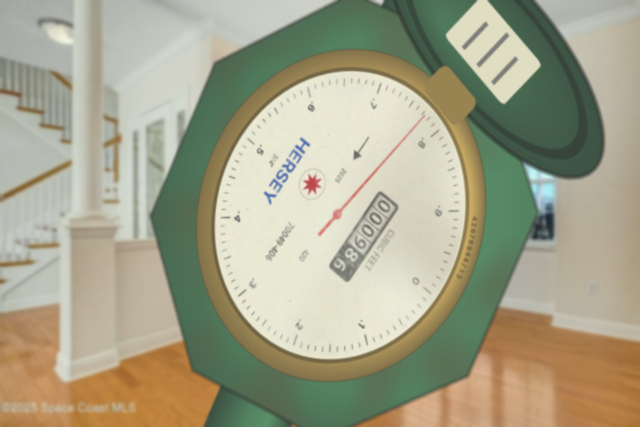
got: 985.77 ft³
